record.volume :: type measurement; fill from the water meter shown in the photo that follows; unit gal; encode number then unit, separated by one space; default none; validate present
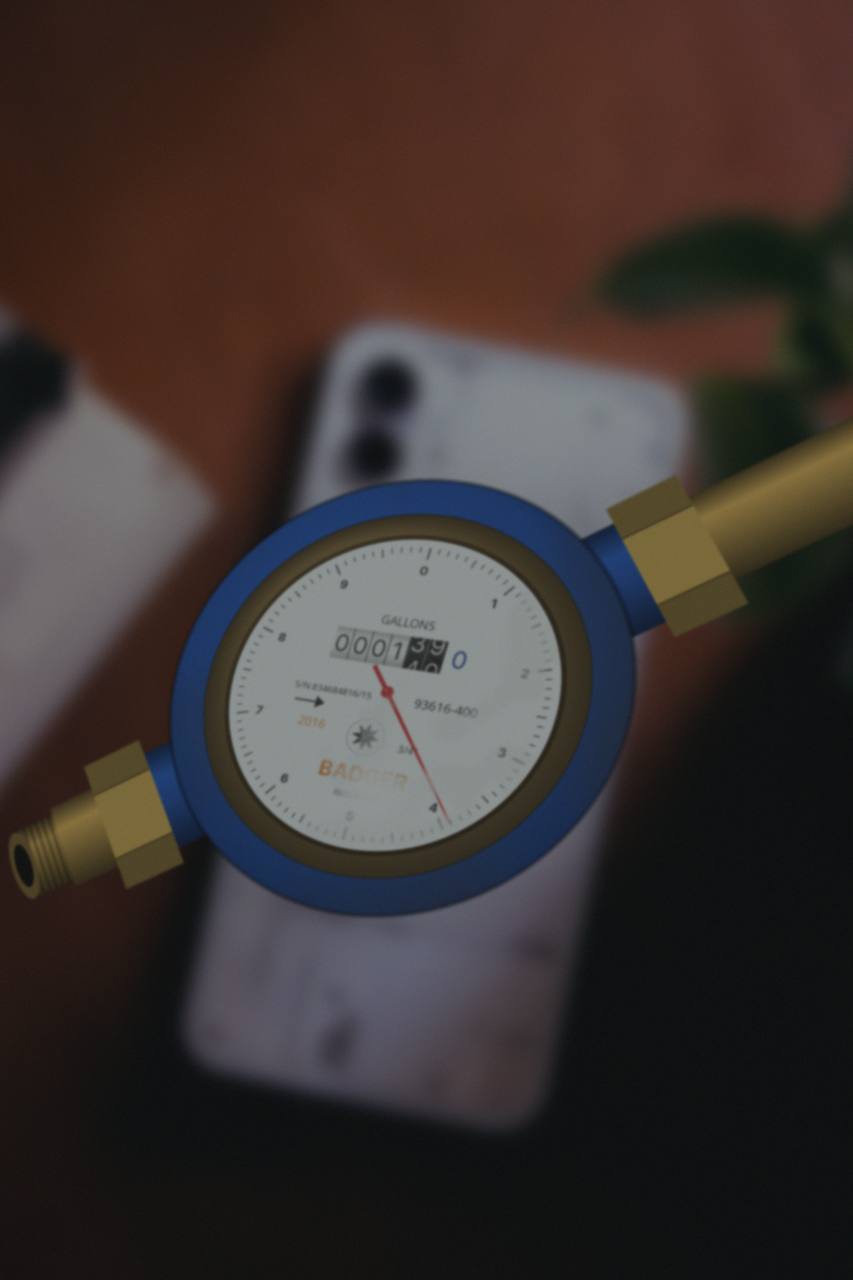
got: 1393.9 gal
